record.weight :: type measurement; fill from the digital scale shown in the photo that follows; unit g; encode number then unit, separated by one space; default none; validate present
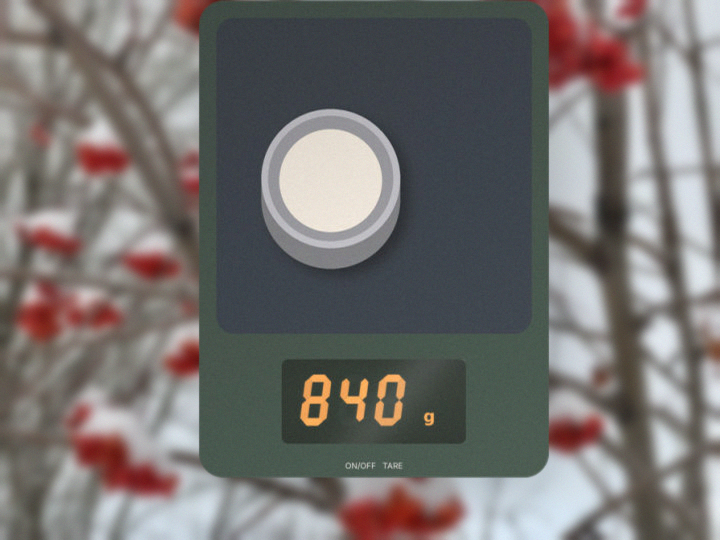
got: 840 g
